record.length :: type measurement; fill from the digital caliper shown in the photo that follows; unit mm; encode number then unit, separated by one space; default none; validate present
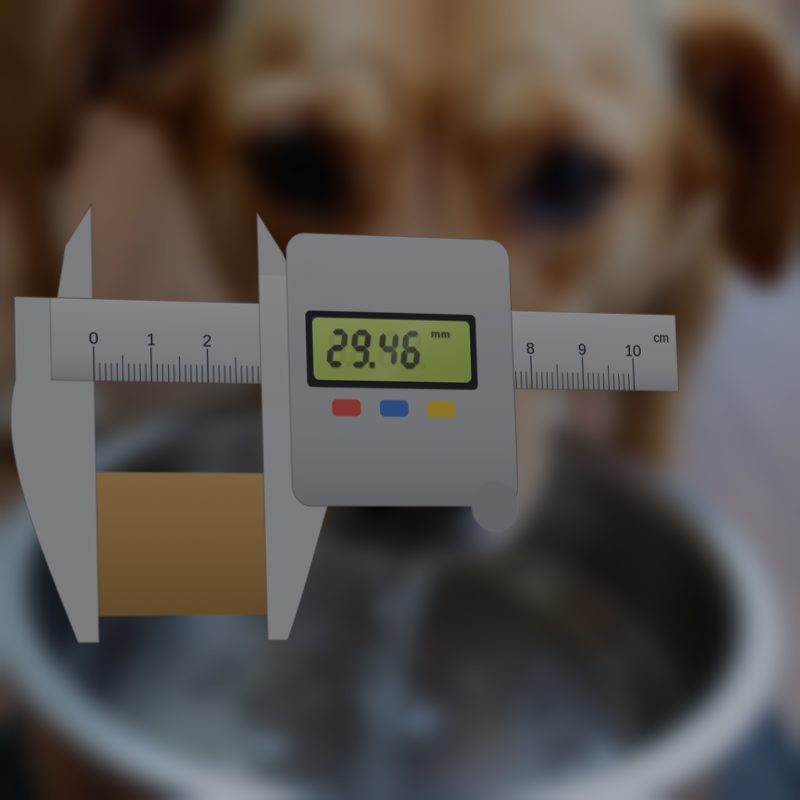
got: 29.46 mm
